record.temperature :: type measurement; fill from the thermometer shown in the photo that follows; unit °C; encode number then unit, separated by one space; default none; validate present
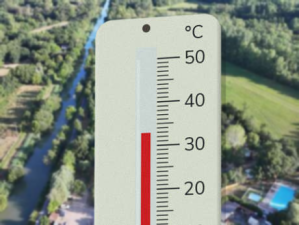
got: 33 °C
